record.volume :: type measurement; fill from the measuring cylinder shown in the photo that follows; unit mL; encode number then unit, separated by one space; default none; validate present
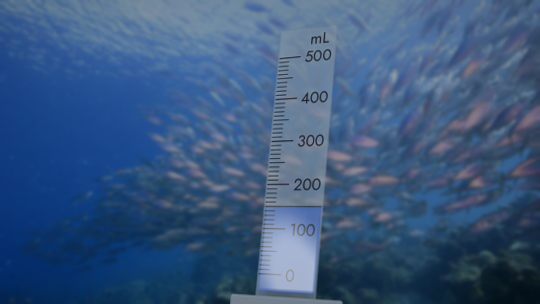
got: 150 mL
